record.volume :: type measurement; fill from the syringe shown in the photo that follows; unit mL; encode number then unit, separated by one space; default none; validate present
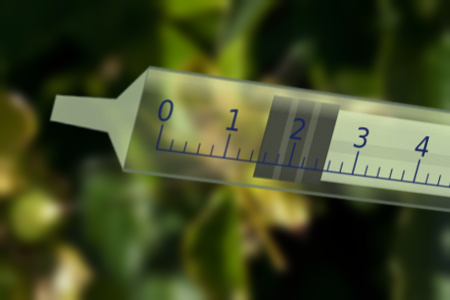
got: 1.5 mL
